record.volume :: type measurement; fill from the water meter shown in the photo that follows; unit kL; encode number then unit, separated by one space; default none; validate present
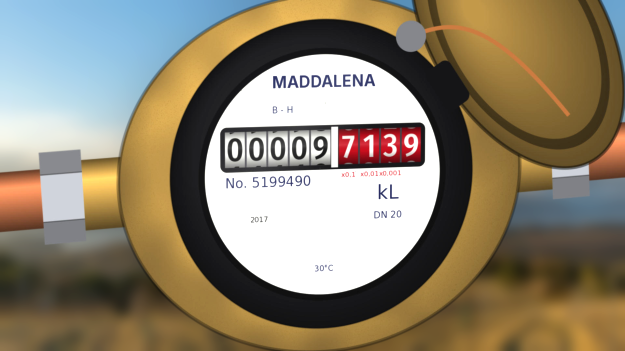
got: 9.7139 kL
